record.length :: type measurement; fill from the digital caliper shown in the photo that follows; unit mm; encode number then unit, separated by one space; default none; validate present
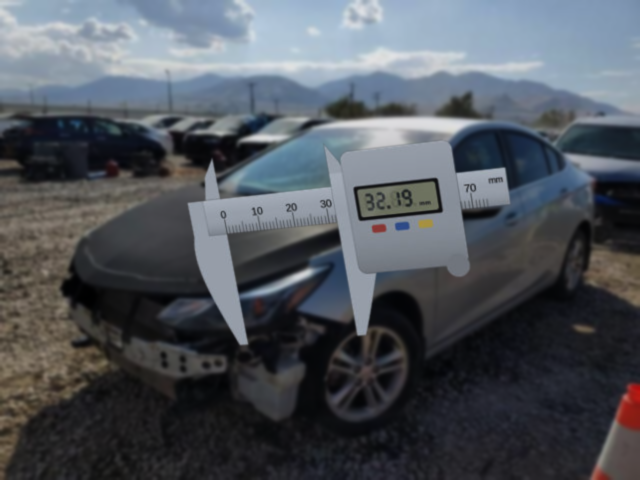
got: 32.19 mm
